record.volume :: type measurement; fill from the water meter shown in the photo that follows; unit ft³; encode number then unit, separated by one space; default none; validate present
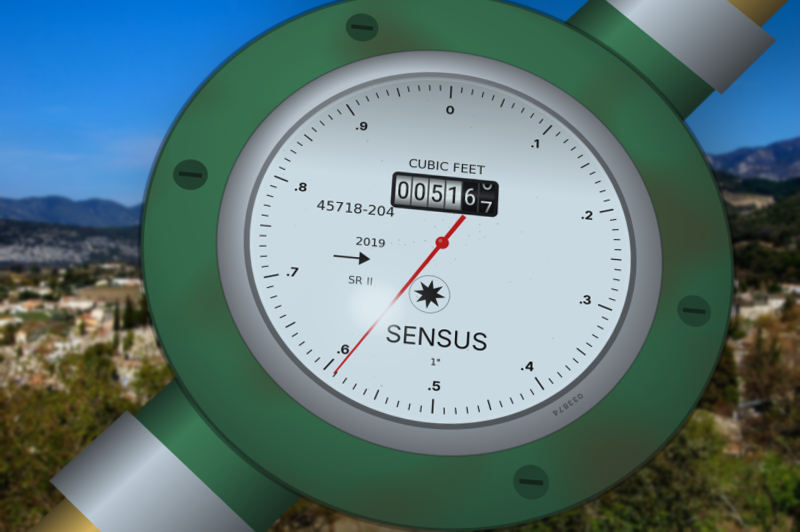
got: 5166.59 ft³
